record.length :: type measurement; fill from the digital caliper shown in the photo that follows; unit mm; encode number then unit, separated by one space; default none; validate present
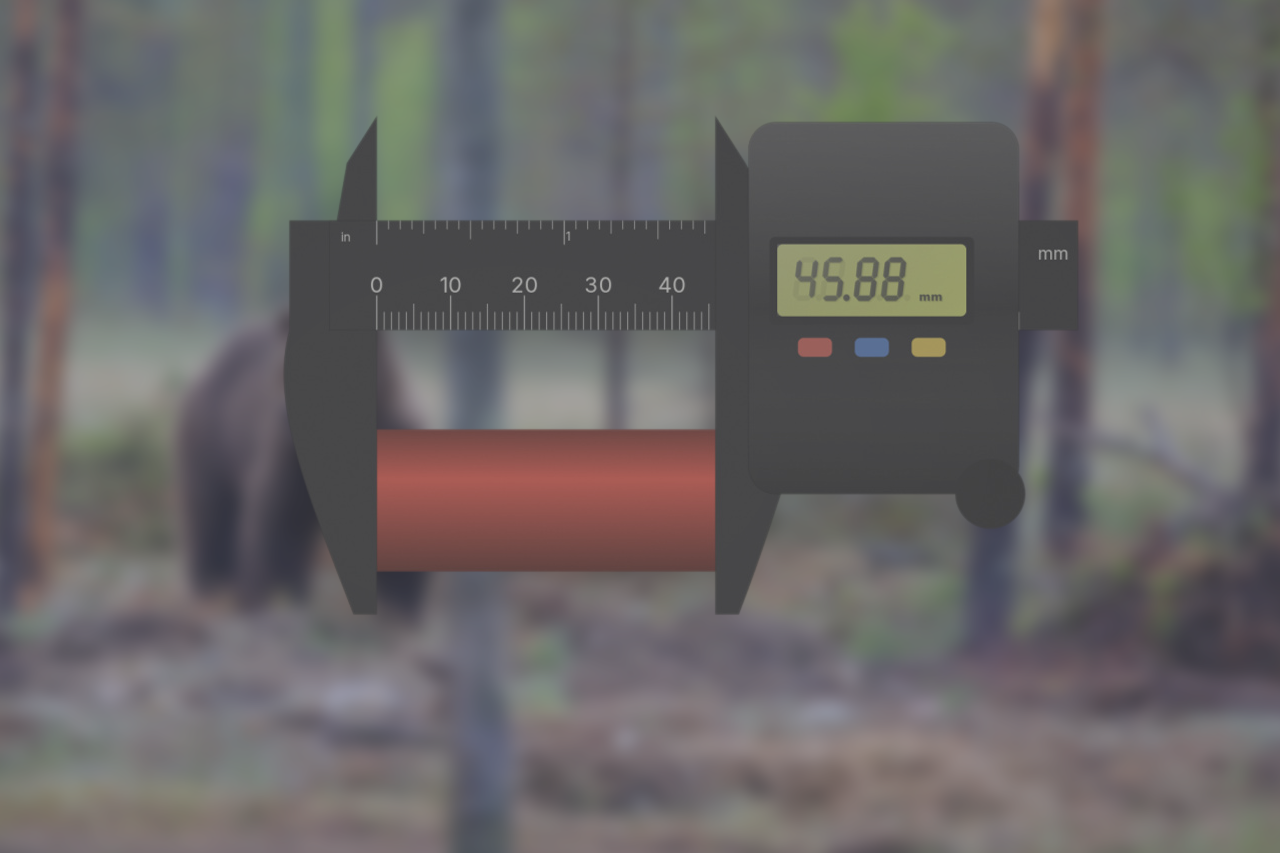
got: 45.88 mm
